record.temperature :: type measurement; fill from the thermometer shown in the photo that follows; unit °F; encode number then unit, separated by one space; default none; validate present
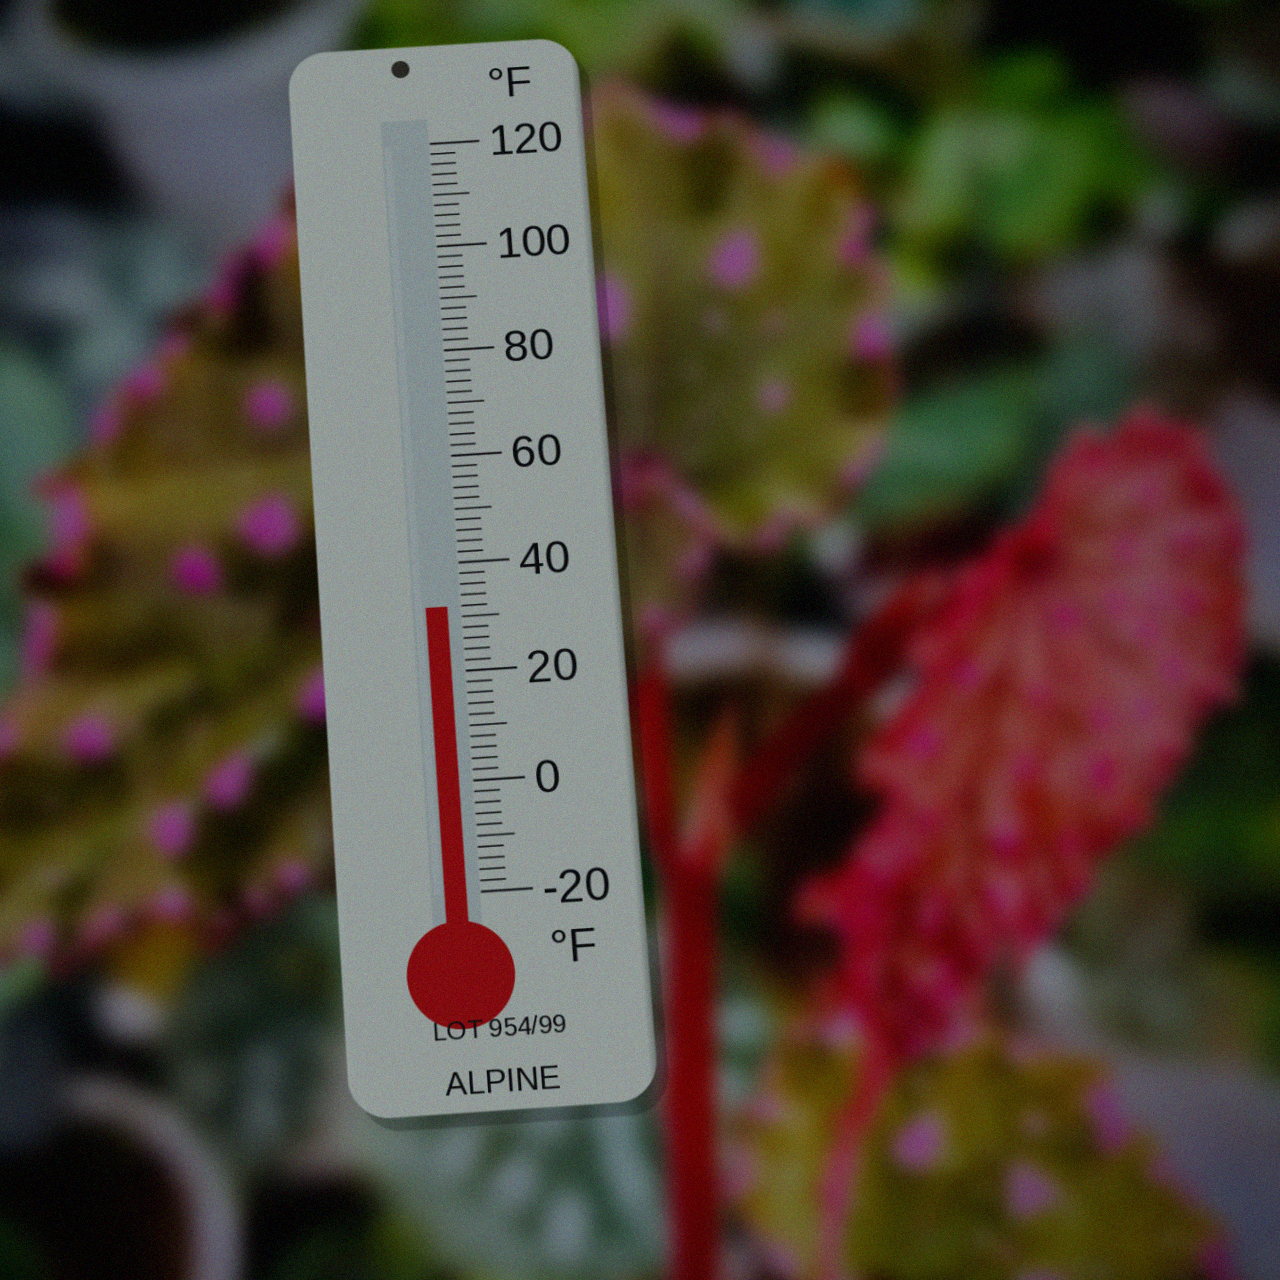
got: 32 °F
